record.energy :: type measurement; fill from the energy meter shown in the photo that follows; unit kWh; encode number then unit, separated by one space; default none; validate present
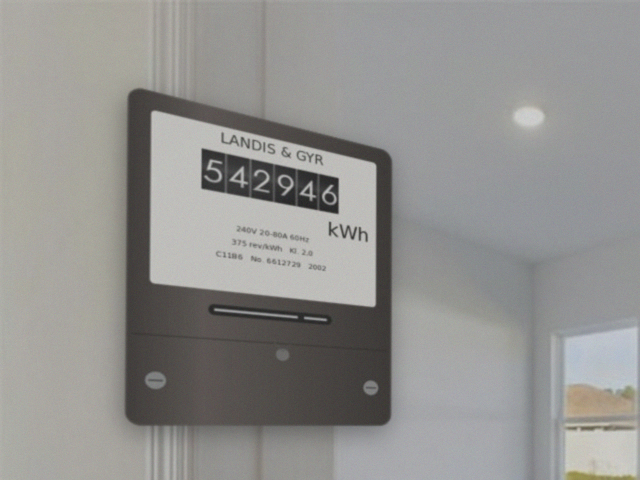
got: 542946 kWh
